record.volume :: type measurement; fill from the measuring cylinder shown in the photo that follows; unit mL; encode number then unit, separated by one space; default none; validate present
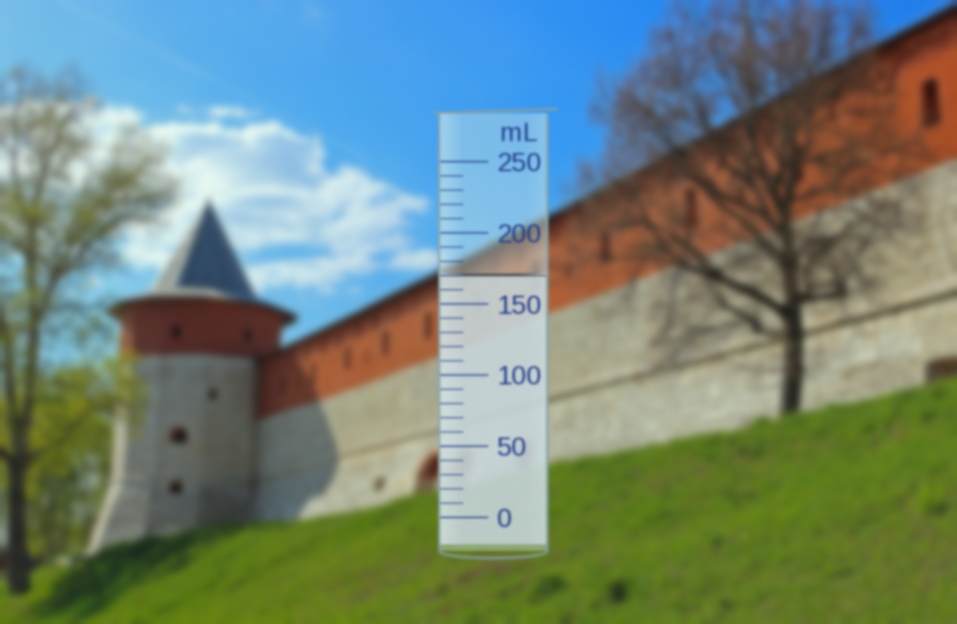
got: 170 mL
